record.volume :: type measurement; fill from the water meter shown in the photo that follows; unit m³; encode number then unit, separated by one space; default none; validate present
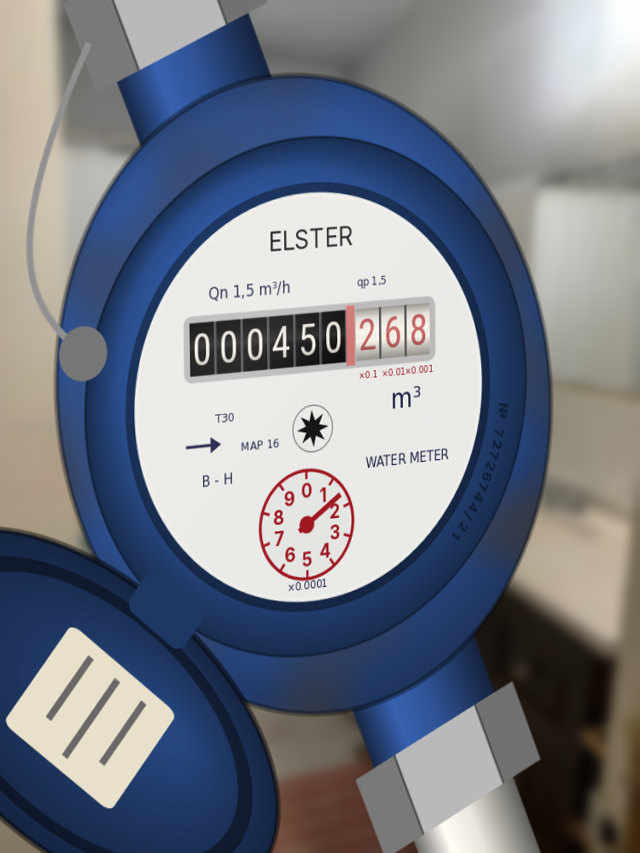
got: 450.2681 m³
